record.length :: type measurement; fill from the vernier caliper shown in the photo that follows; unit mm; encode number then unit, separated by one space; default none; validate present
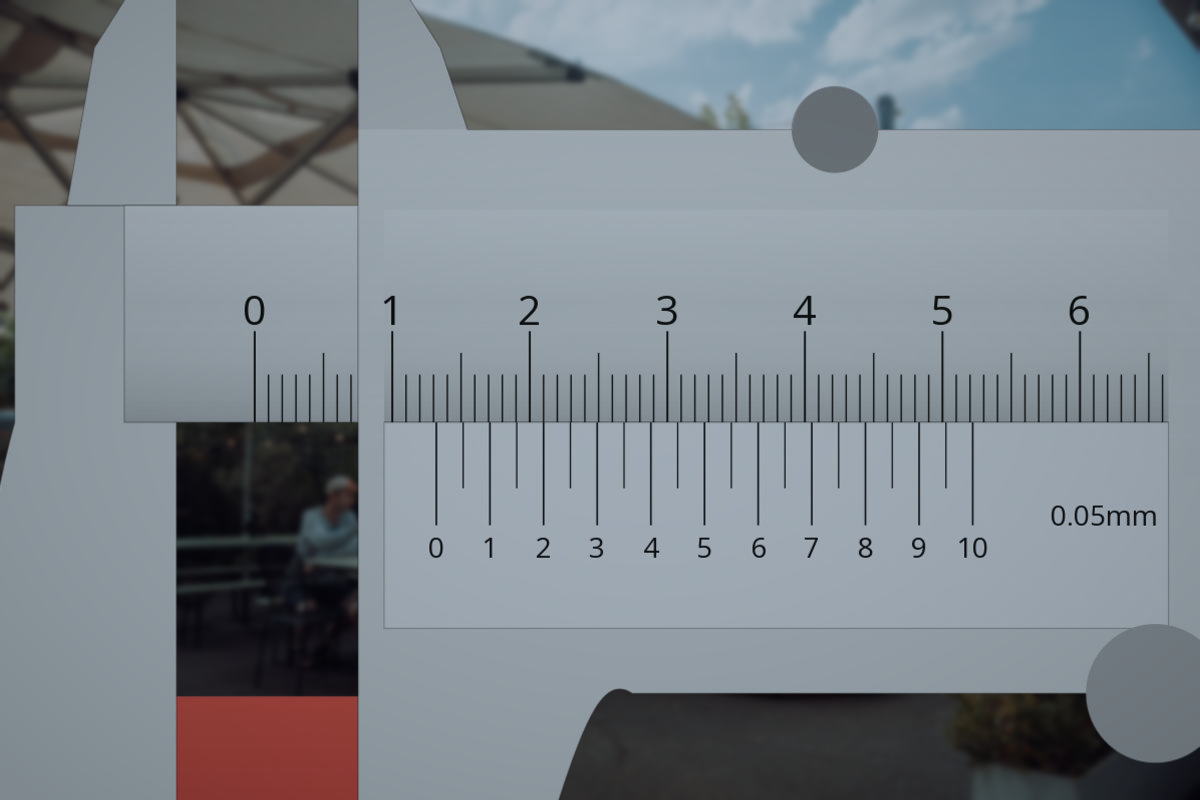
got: 13.2 mm
